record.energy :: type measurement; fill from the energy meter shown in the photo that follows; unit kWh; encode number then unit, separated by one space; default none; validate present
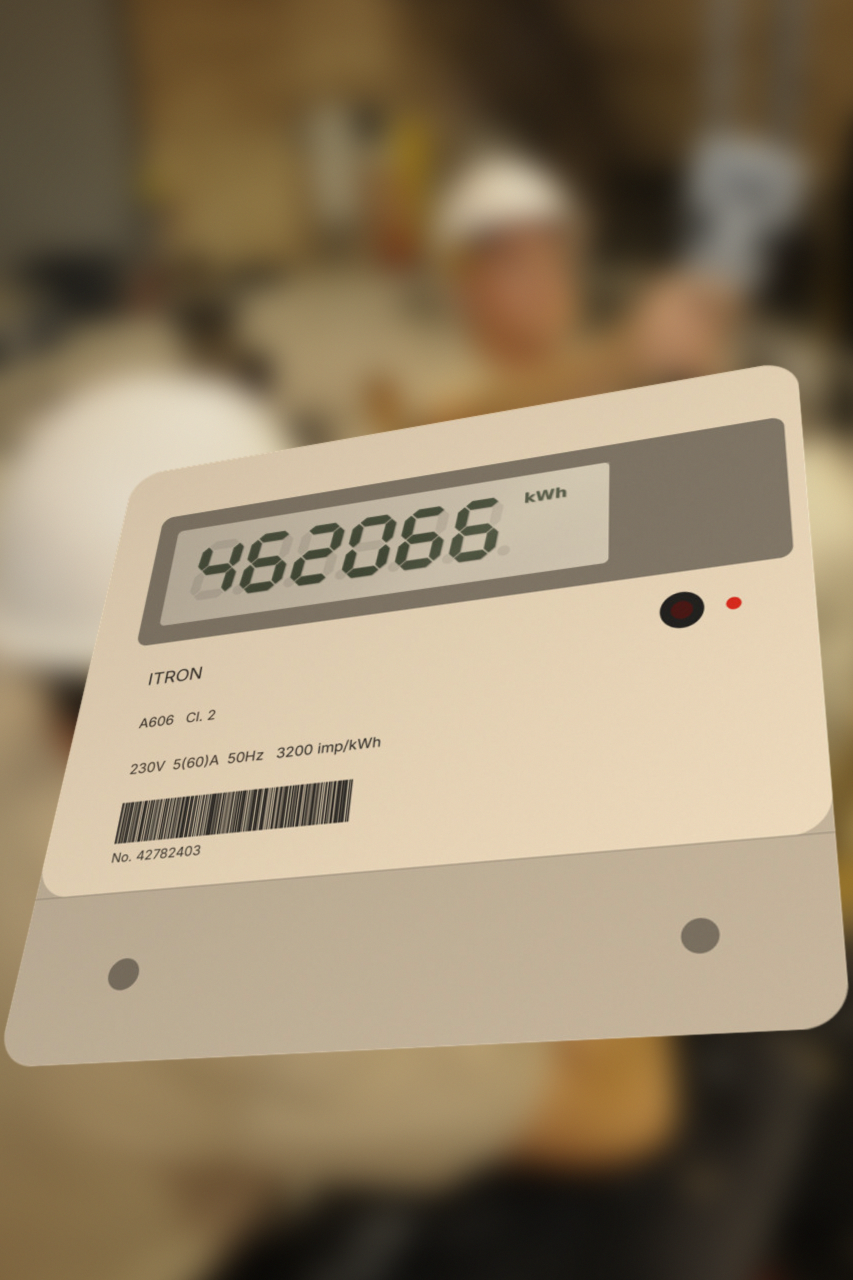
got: 462066 kWh
